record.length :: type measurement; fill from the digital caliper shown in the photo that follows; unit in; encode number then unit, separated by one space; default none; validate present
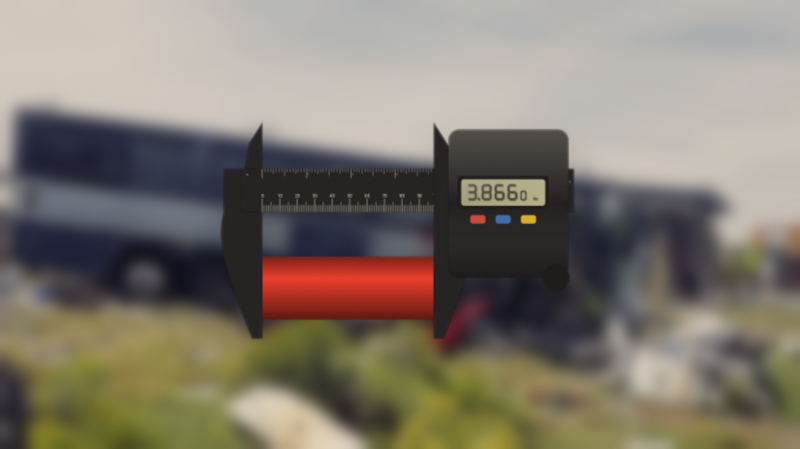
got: 3.8660 in
